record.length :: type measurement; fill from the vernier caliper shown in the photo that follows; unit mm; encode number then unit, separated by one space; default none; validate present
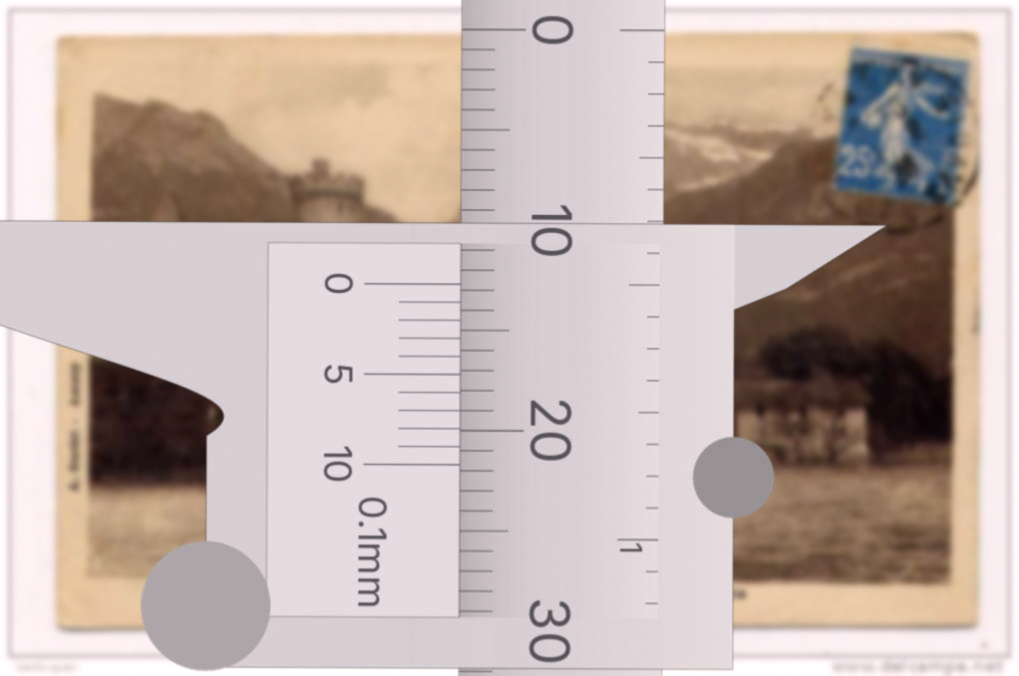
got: 12.7 mm
